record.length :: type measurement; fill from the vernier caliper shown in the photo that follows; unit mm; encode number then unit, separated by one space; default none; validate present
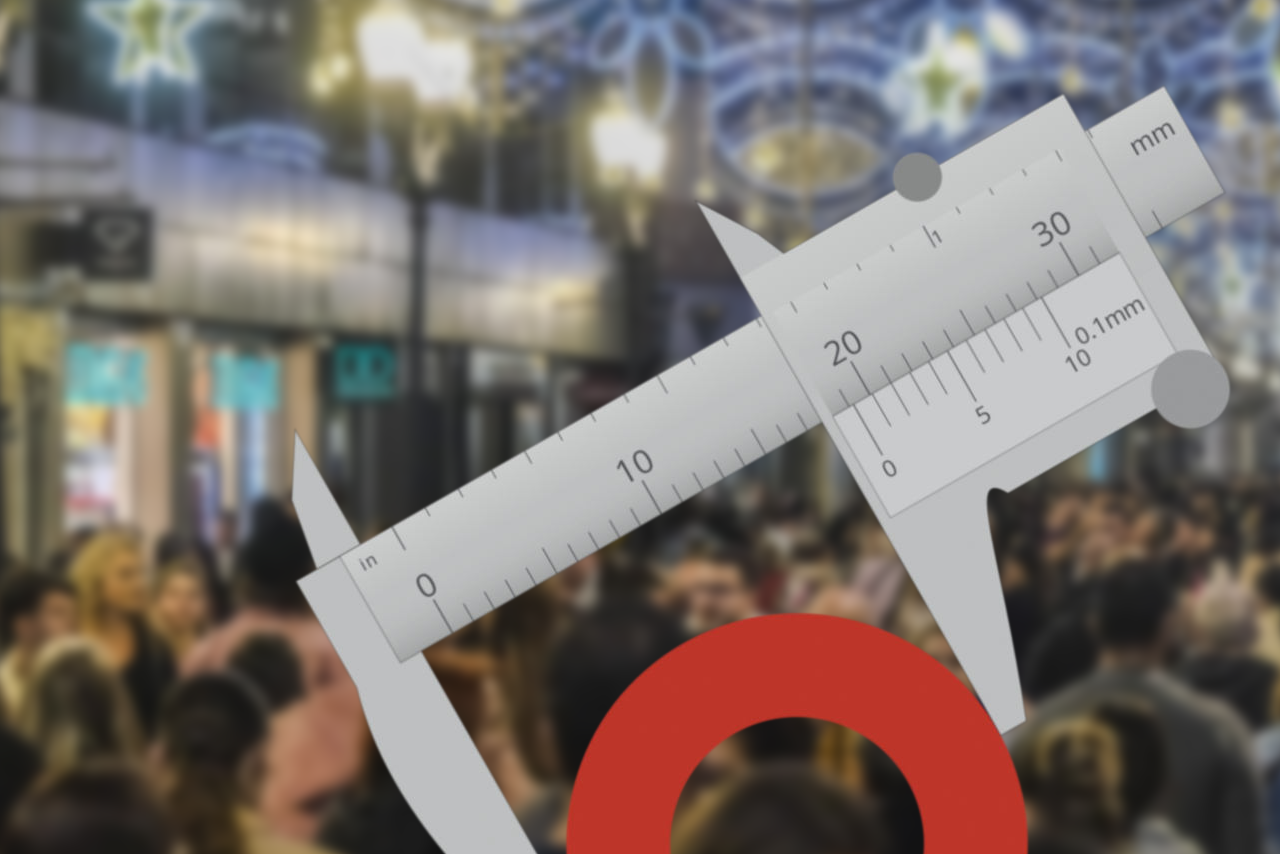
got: 19.2 mm
